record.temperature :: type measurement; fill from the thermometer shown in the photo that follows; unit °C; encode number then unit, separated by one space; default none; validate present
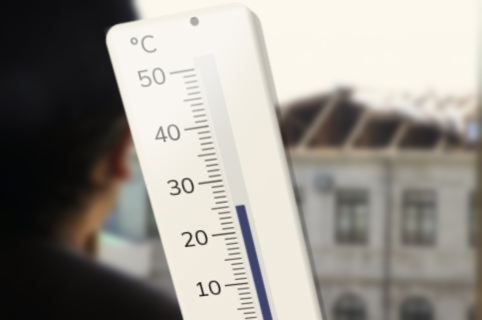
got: 25 °C
